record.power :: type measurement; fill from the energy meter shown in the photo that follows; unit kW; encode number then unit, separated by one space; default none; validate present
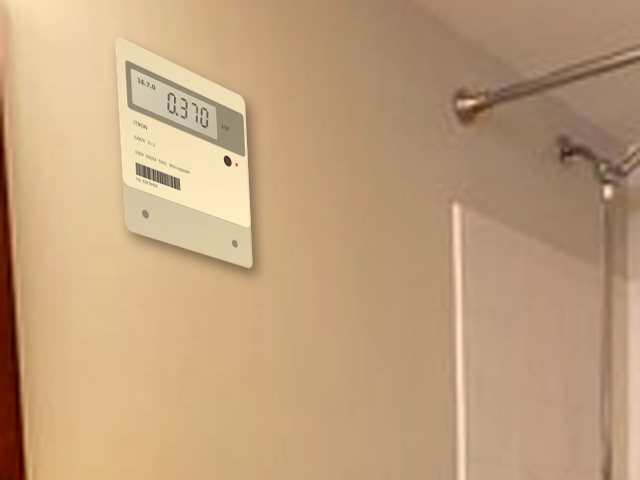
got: 0.370 kW
